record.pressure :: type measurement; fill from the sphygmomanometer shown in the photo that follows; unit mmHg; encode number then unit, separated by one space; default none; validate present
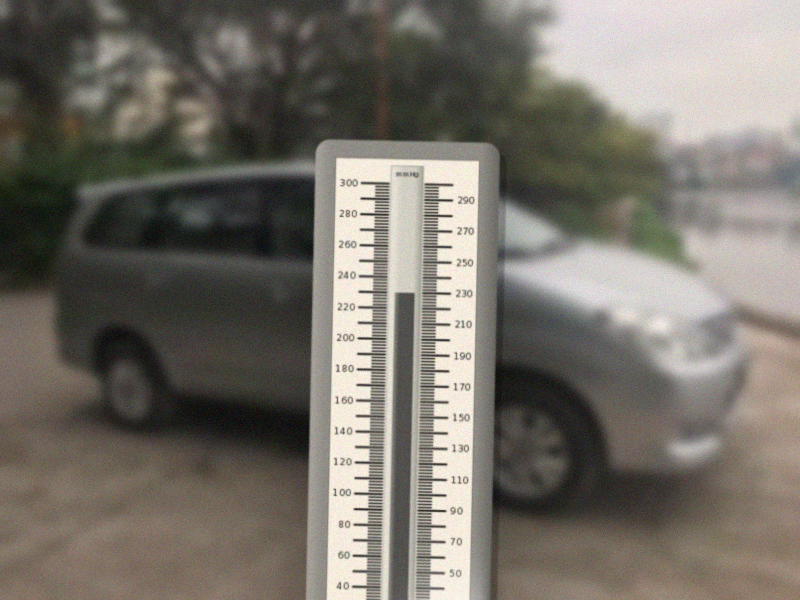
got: 230 mmHg
